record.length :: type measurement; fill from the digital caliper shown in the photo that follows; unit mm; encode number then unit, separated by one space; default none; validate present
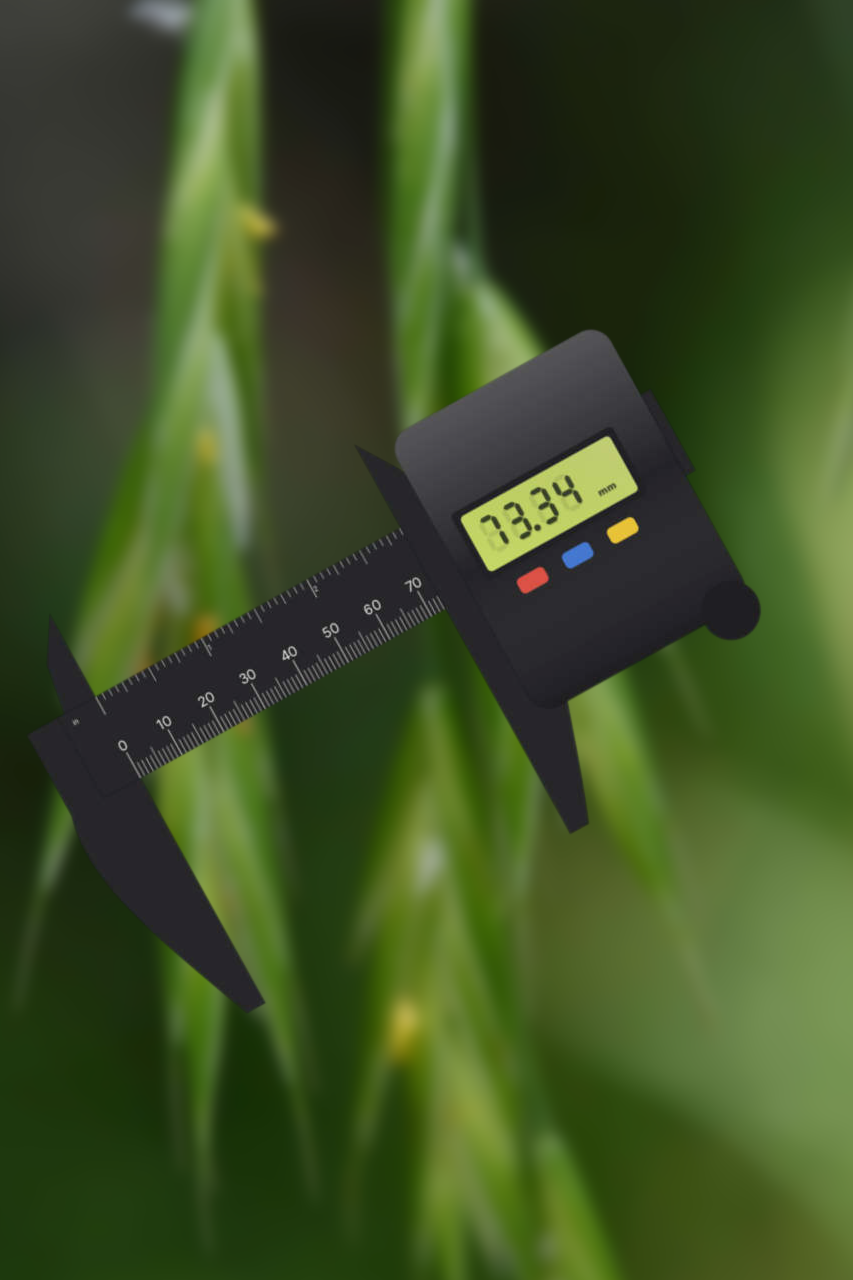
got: 73.34 mm
